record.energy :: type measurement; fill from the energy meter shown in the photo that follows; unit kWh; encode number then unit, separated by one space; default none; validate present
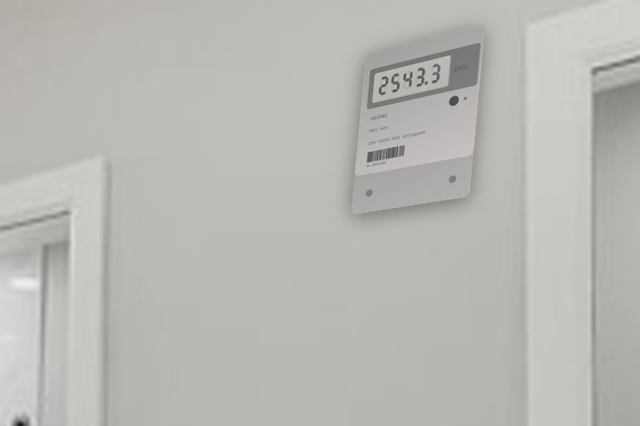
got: 2543.3 kWh
